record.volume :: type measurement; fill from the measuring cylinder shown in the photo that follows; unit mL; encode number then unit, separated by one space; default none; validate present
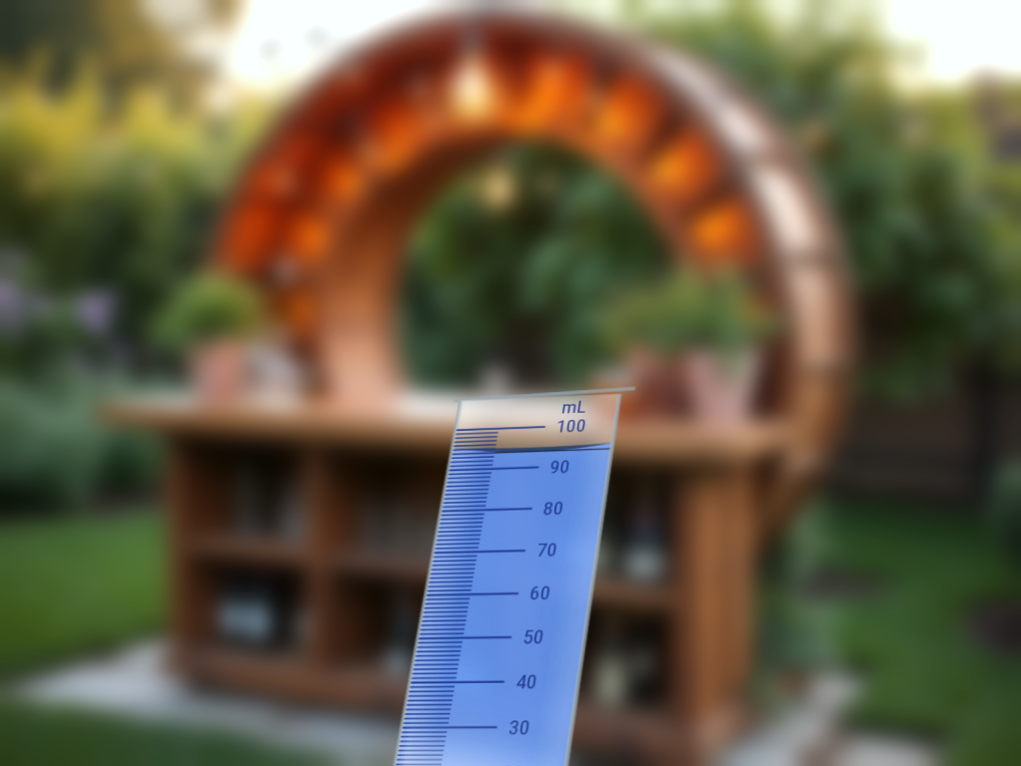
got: 94 mL
